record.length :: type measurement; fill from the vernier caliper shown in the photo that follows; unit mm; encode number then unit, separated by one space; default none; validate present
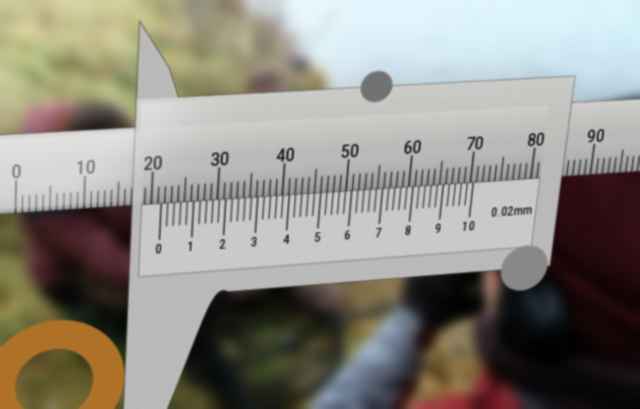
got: 21.5 mm
